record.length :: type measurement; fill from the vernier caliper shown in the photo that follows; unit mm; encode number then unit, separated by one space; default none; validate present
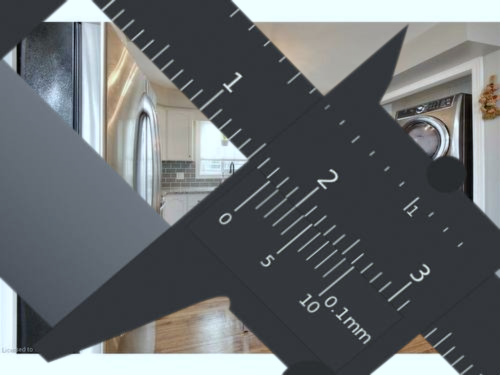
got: 17.3 mm
